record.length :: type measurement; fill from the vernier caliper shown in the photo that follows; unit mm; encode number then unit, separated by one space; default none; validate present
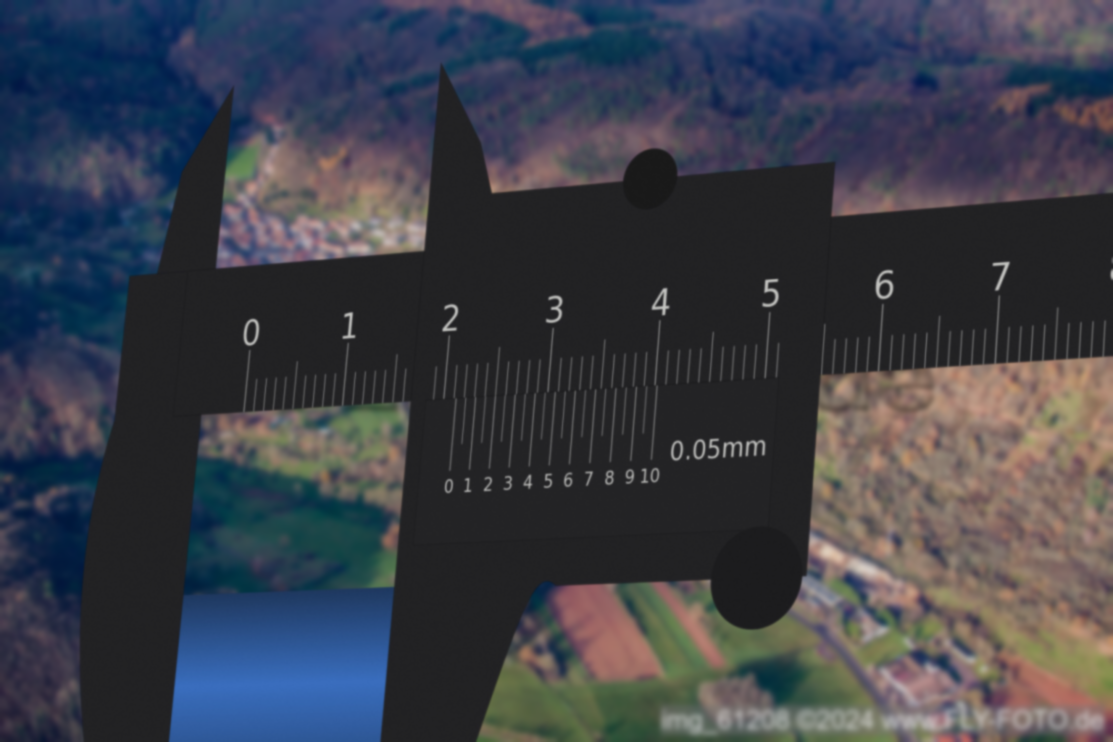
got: 21.2 mm
